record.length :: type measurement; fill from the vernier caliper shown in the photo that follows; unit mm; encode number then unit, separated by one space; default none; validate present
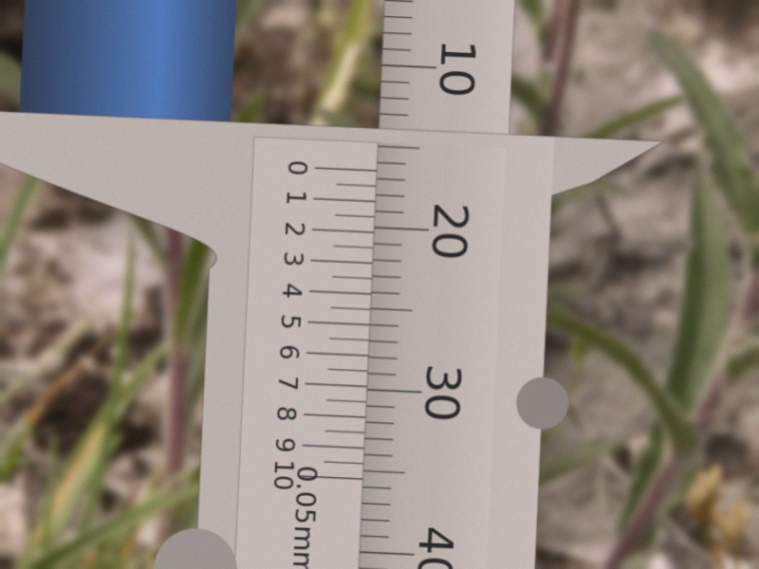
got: 16.5 mm
